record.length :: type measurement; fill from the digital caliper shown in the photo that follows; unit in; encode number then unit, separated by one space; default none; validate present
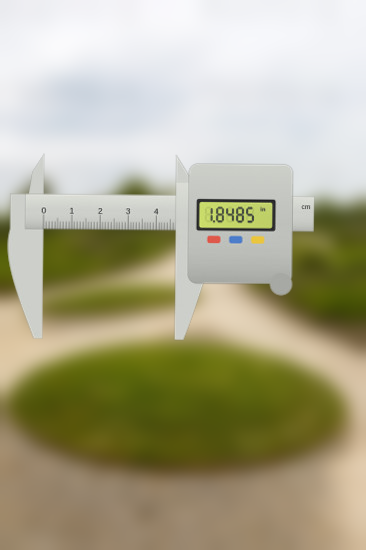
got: 1.8485 in
